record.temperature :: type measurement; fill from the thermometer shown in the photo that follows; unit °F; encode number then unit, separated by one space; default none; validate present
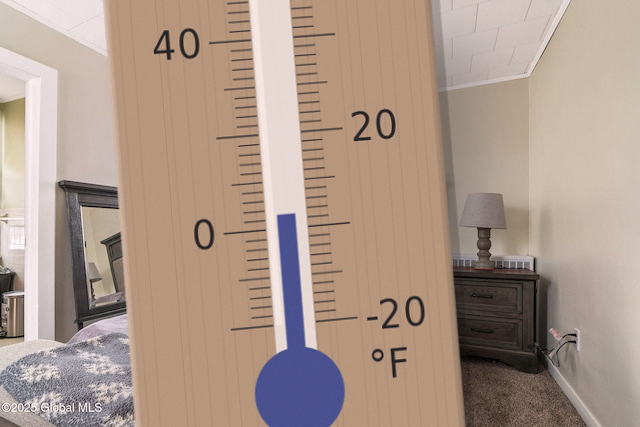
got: 3 °F
